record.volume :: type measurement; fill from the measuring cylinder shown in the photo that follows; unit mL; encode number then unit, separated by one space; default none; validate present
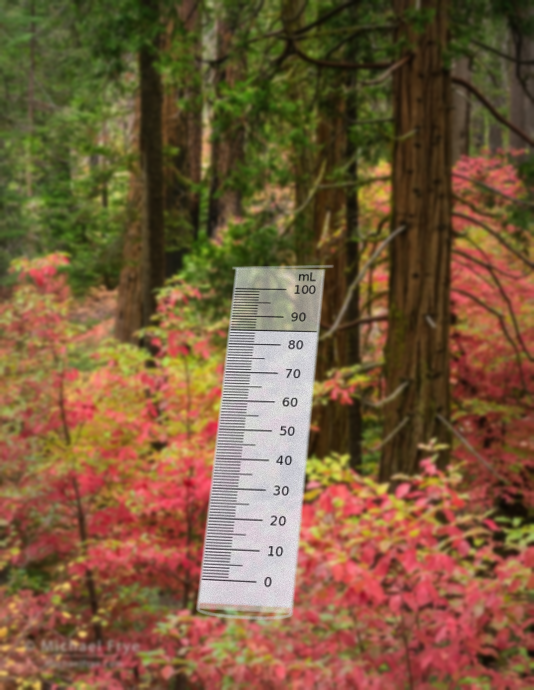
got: 85 mL
